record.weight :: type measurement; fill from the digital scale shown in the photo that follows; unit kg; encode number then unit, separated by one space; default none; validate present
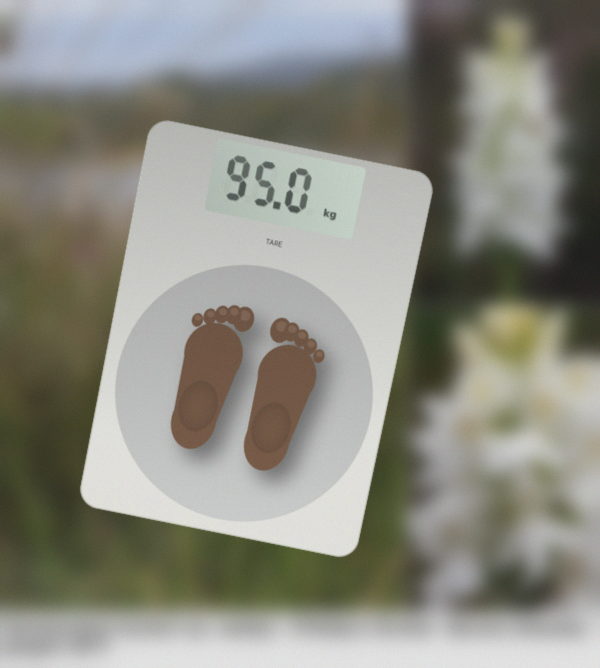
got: 95.0 kg
